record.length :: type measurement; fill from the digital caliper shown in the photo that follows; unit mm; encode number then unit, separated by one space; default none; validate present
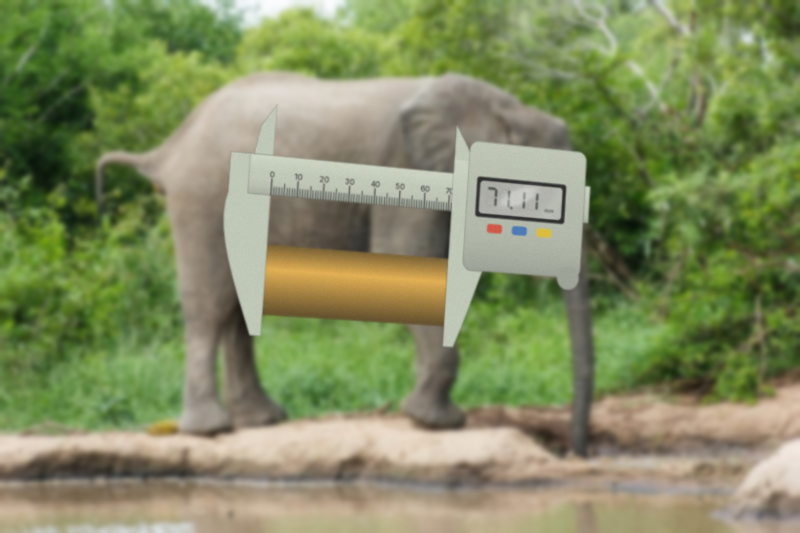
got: 71.11 mm
